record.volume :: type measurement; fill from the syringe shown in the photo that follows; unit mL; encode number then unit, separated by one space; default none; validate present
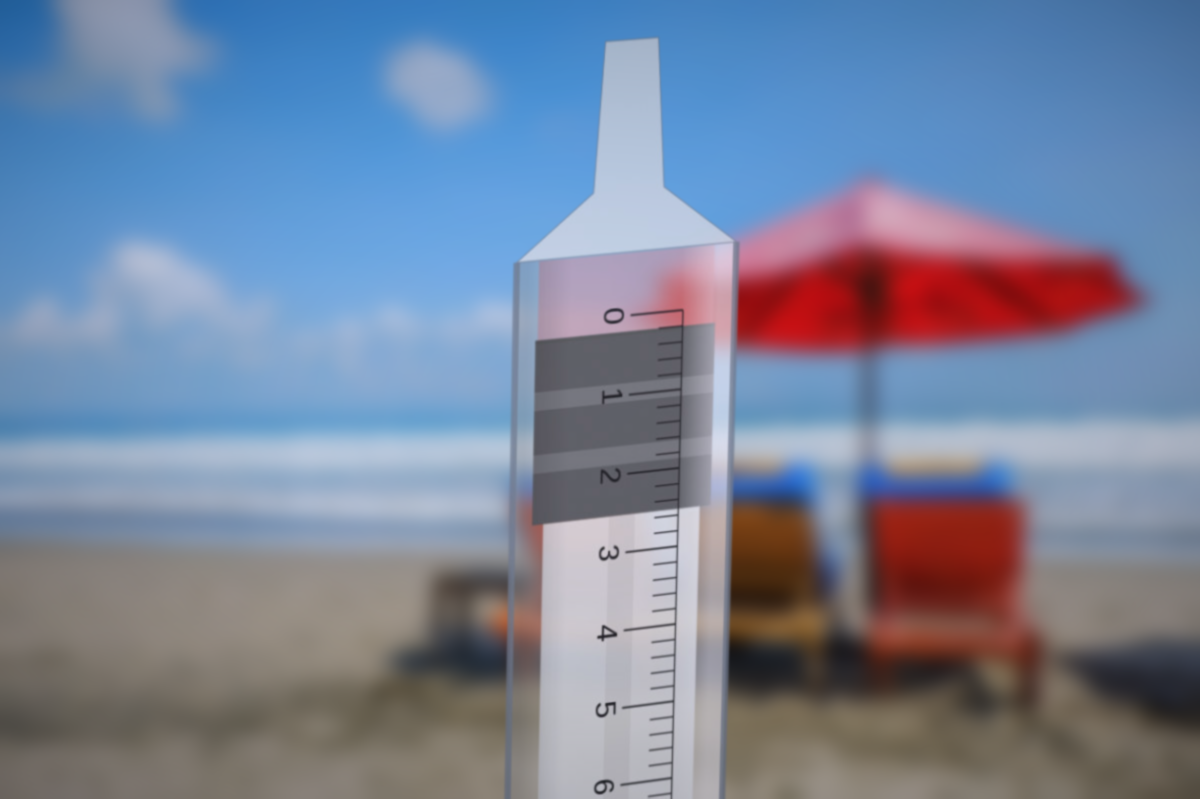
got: 0.2 mL
